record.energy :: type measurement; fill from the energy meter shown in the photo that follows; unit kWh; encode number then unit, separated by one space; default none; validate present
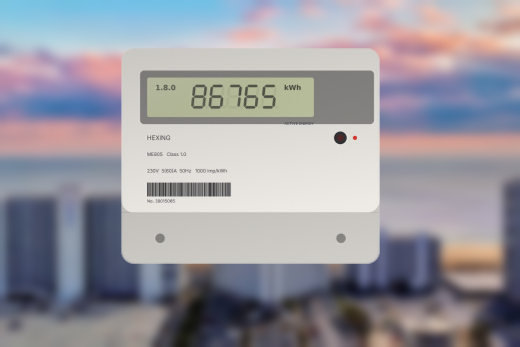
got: 86765 kWh
